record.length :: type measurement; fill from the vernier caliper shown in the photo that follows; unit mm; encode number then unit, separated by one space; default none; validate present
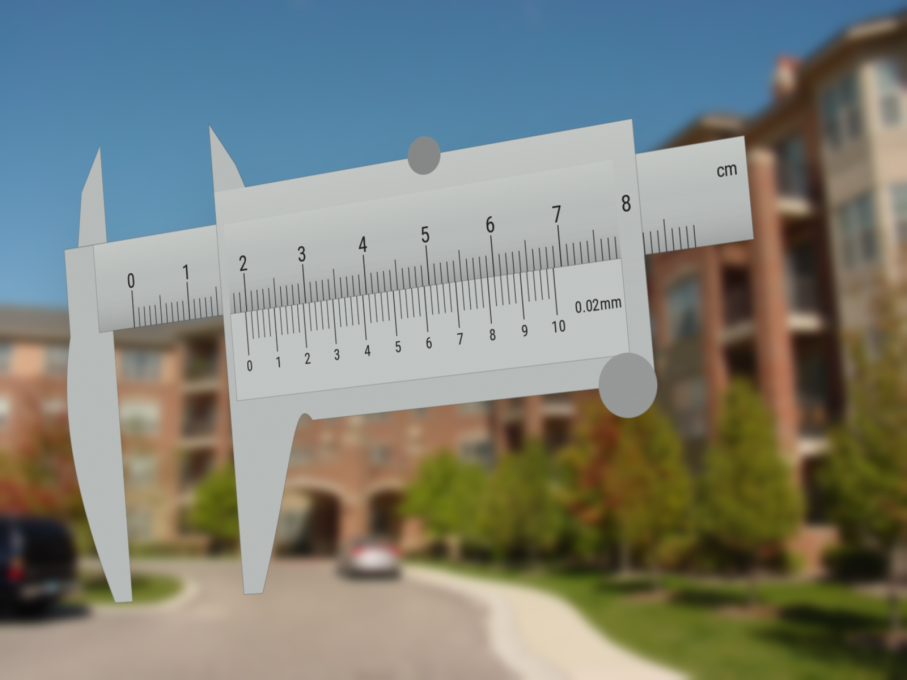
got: 19.8 mm
